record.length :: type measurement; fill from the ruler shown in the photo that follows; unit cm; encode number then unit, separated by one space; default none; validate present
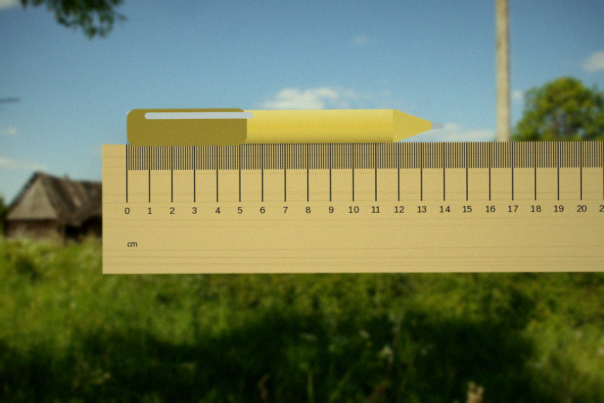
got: 14 cm
